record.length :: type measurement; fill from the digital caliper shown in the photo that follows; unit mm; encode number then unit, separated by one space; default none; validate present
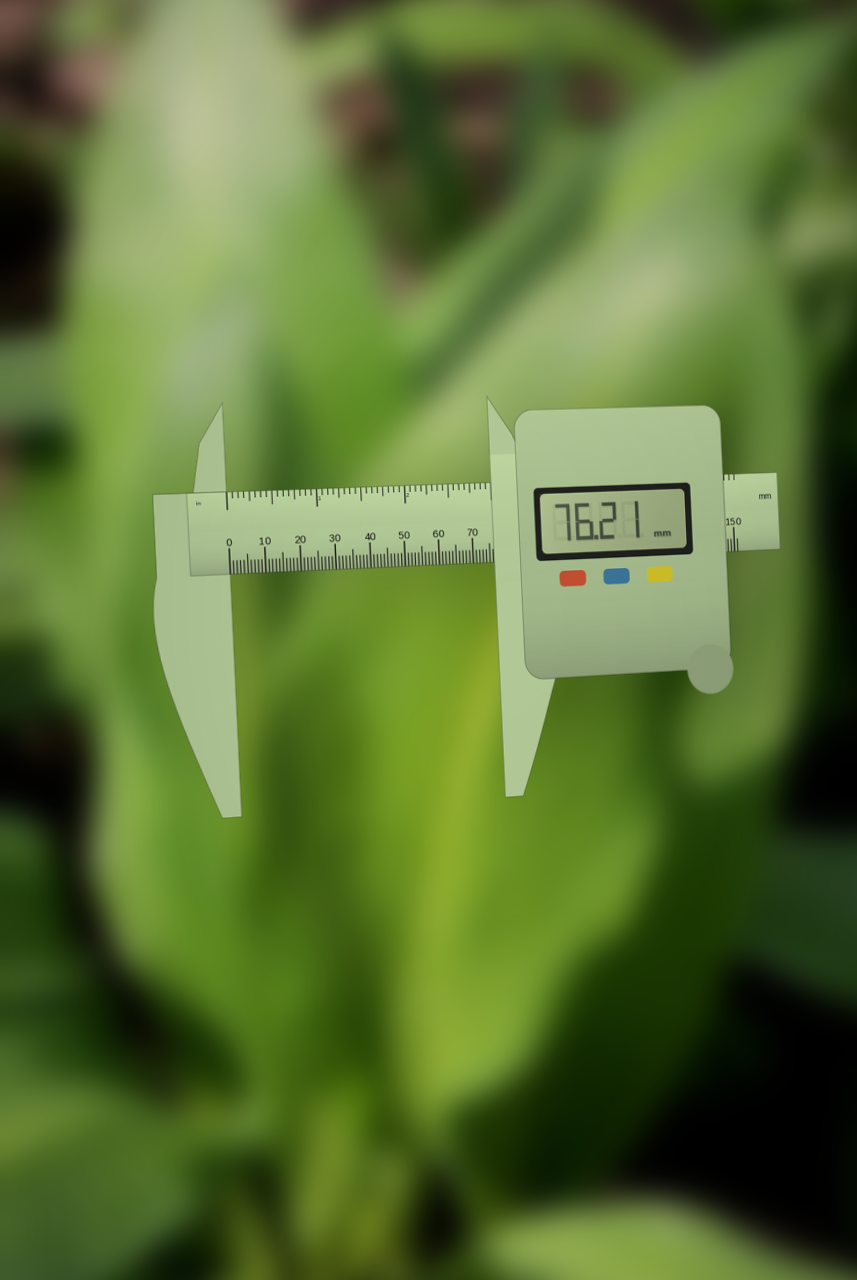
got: 76.21 mm
